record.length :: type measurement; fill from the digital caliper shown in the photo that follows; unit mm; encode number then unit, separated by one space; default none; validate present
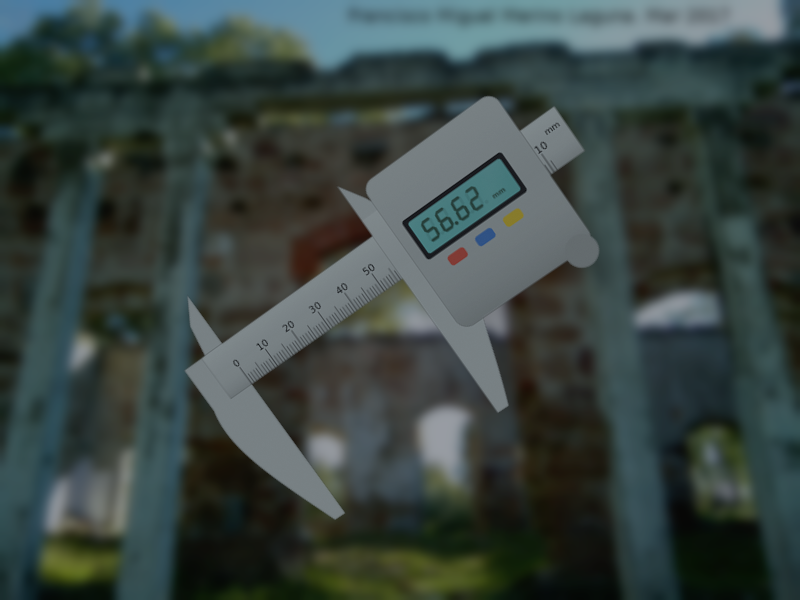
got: 56.62 mm
